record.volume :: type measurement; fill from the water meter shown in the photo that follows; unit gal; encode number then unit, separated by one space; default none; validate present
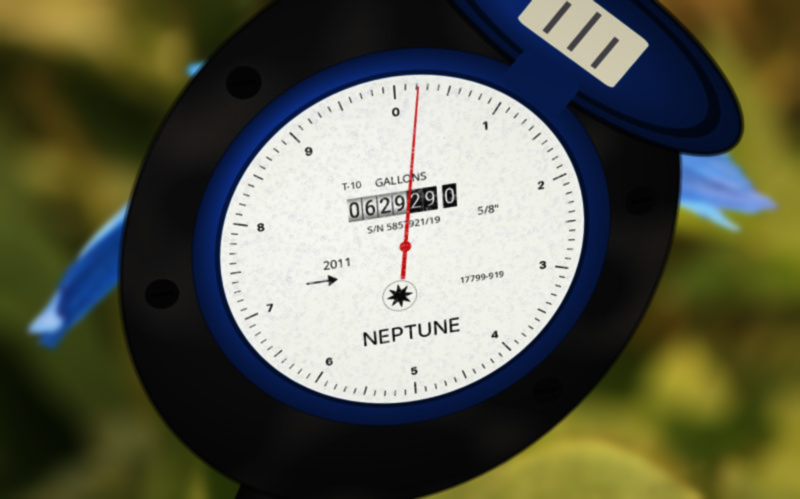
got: 629290.2 gal
